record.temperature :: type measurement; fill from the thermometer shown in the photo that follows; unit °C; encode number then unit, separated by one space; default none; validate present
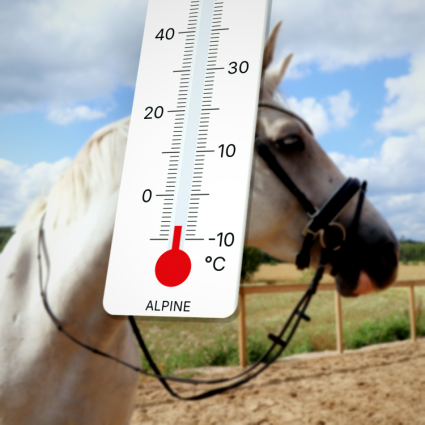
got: -7 °C
